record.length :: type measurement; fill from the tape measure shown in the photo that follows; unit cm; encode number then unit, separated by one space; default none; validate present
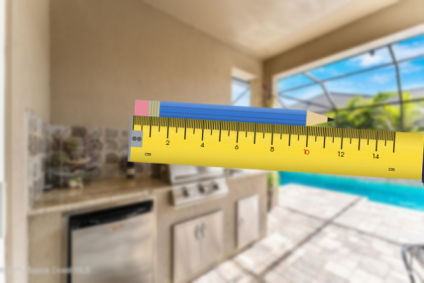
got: 11.5 cm
